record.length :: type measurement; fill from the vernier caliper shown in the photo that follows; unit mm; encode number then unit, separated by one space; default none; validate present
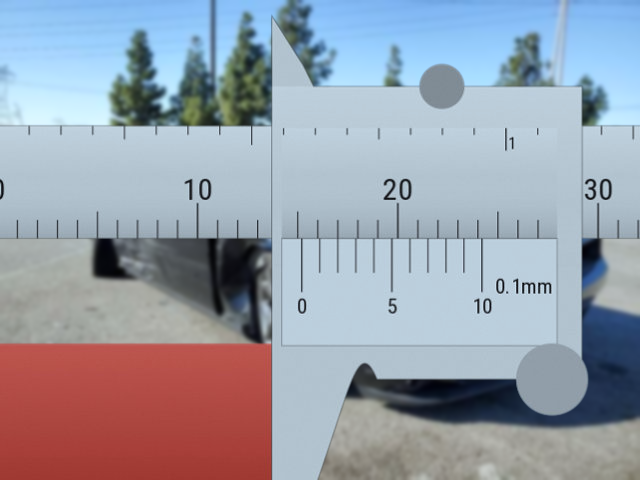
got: 15.2 mm
